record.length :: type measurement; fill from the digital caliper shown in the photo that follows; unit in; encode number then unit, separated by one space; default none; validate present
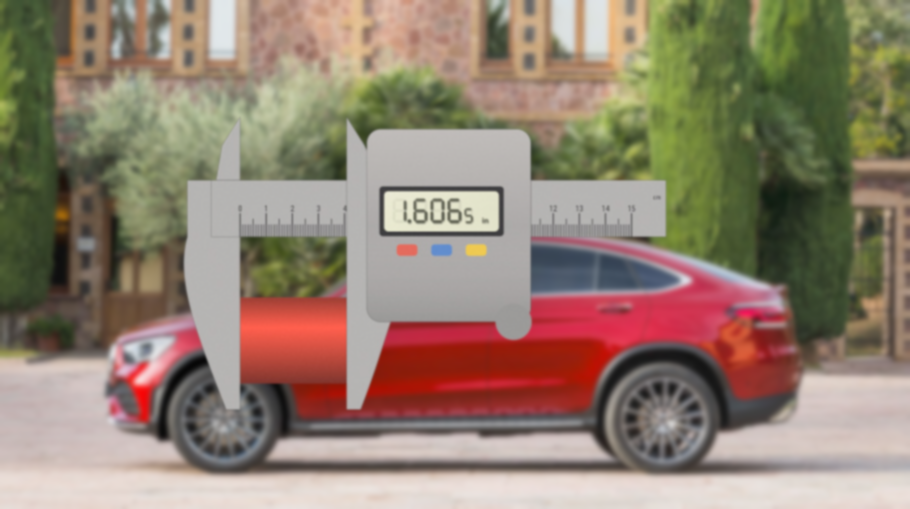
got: 1.6065 in
